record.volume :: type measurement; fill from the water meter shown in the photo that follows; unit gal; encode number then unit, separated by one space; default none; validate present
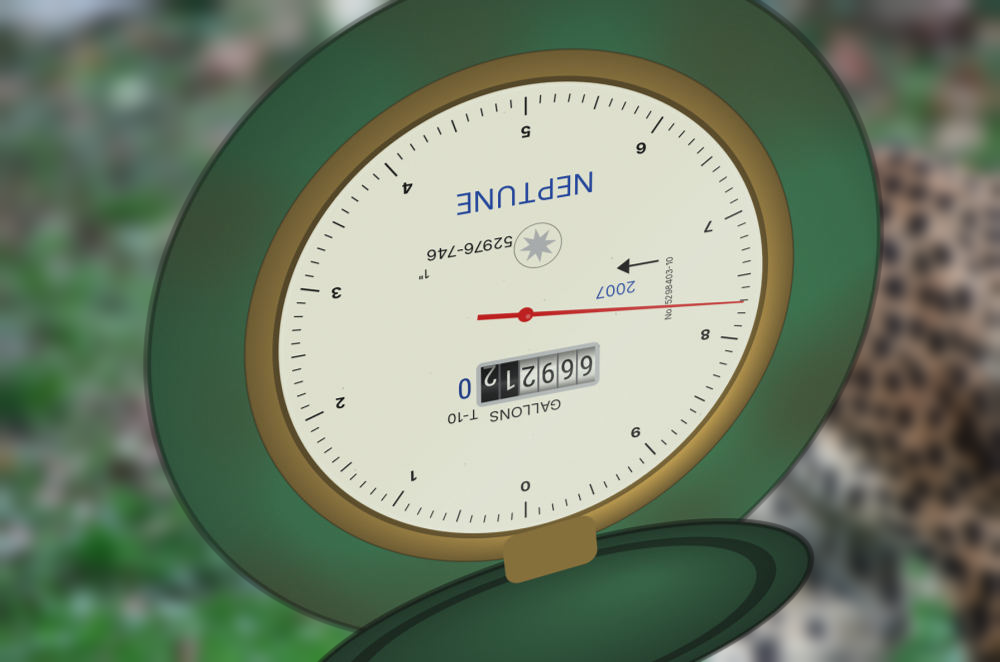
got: 6692117.7 gal
